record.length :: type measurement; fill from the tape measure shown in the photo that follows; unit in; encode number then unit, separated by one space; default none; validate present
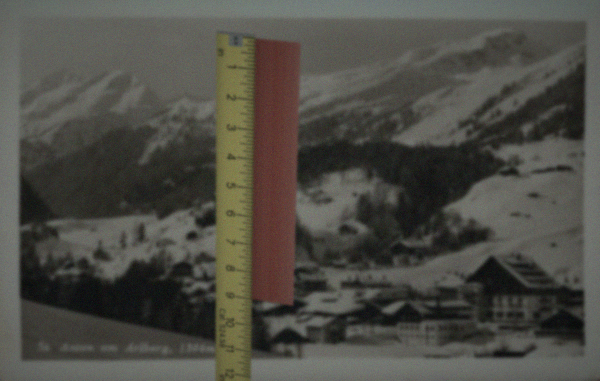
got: 9 in
